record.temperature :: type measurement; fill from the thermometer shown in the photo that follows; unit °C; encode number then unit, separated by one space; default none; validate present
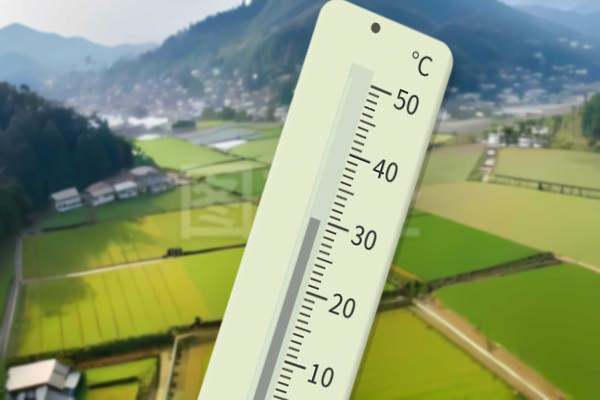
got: 30 °C
